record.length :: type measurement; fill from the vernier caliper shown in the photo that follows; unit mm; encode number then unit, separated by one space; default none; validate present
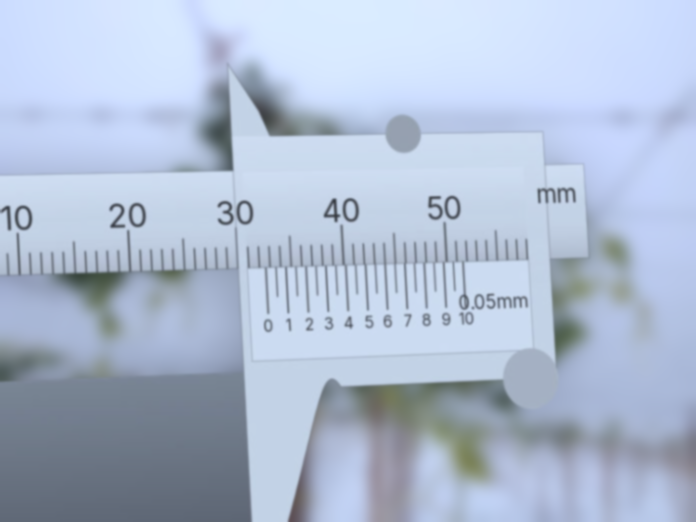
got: 32.6 mm
